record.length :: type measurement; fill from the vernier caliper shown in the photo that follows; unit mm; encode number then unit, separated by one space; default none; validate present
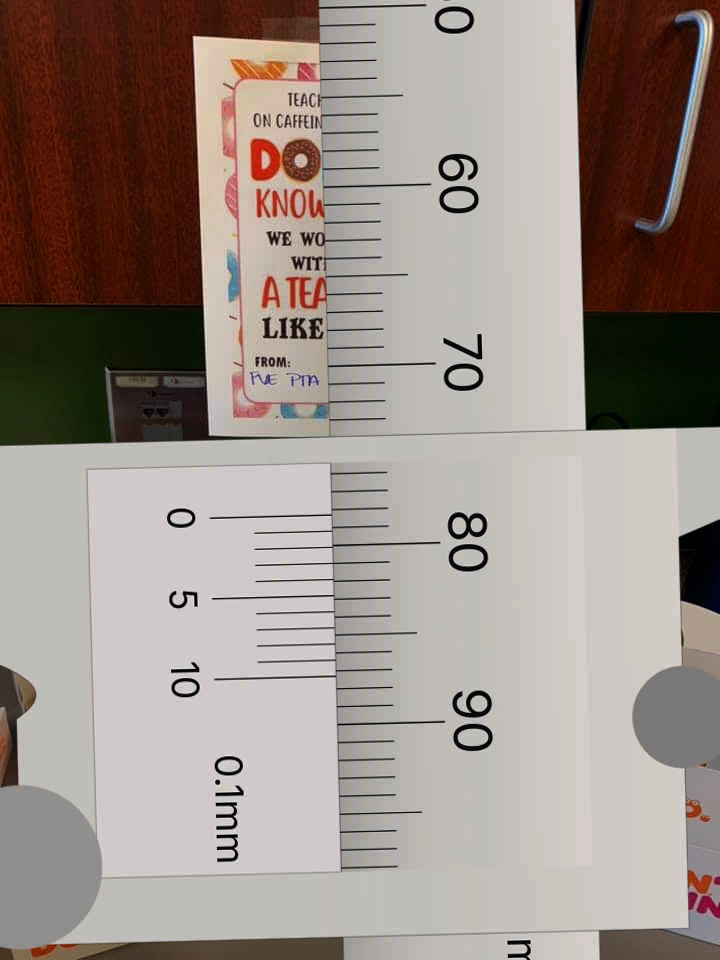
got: 78.3 mm
